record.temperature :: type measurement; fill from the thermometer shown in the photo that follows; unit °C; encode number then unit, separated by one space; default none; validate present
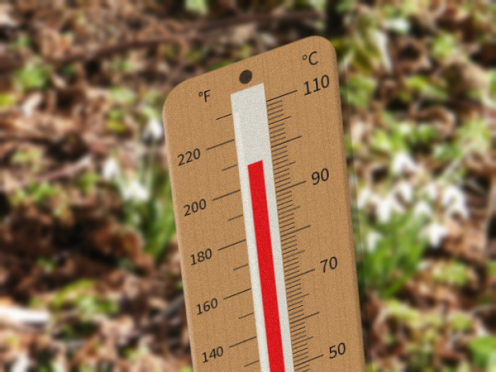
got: 98 °C
